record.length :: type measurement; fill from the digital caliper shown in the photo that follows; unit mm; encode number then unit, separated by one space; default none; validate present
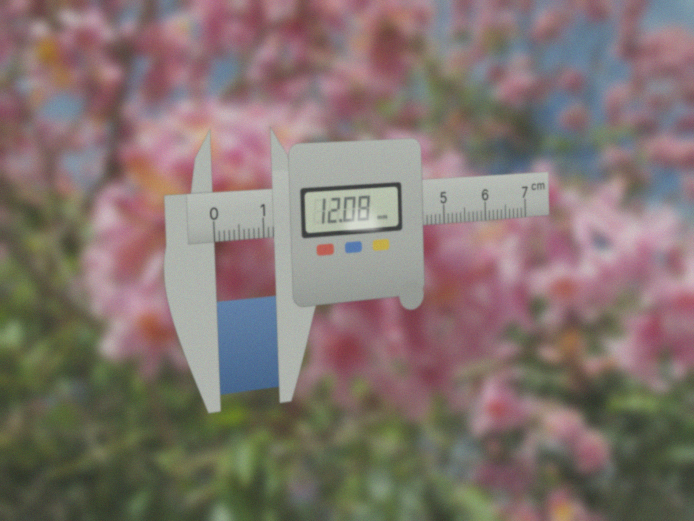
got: 12.08 mm
